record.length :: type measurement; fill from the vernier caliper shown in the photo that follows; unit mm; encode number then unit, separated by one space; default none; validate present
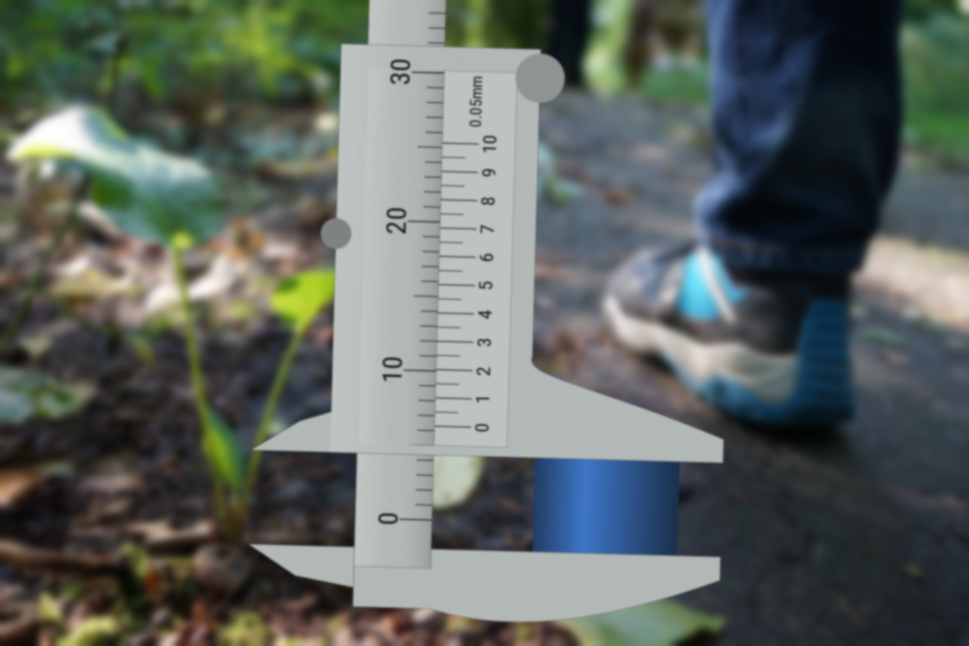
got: 6.3 mm
